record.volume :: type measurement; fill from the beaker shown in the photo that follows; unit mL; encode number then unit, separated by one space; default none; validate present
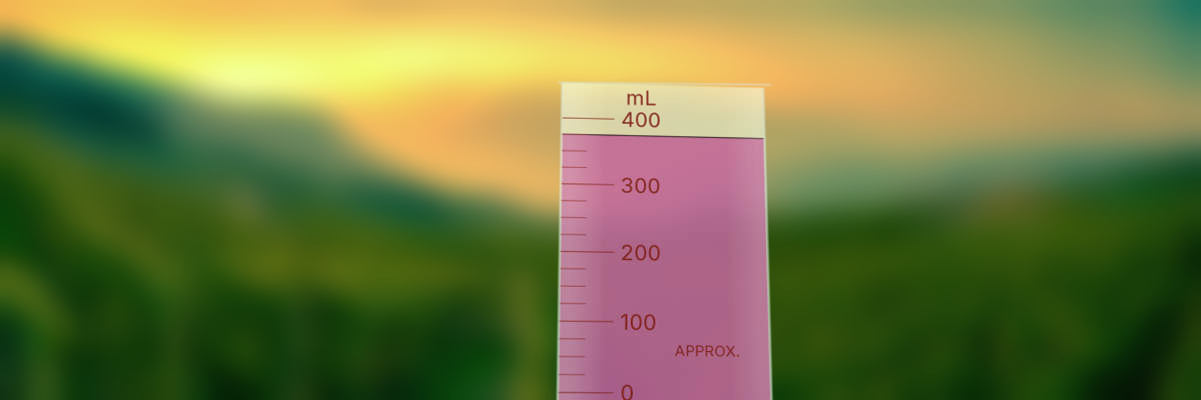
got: 375 mL
